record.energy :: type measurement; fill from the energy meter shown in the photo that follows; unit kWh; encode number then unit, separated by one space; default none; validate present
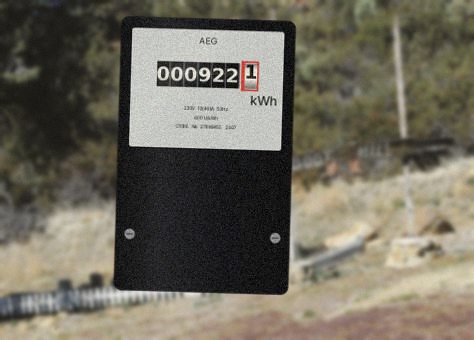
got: 922.1 kWh
